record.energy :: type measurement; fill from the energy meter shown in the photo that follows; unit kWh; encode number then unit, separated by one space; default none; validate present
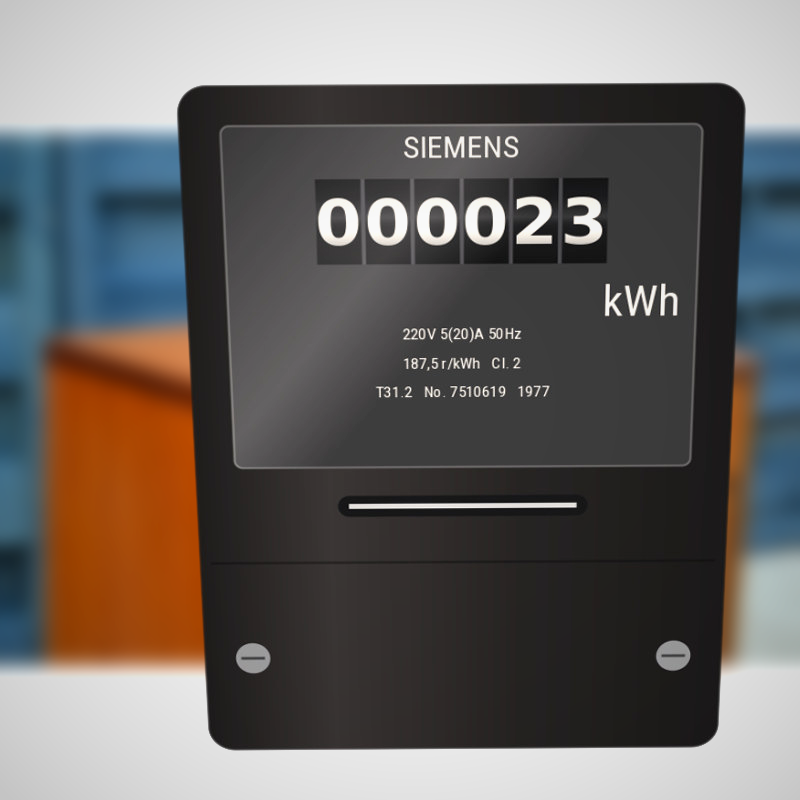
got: 23 kWh
